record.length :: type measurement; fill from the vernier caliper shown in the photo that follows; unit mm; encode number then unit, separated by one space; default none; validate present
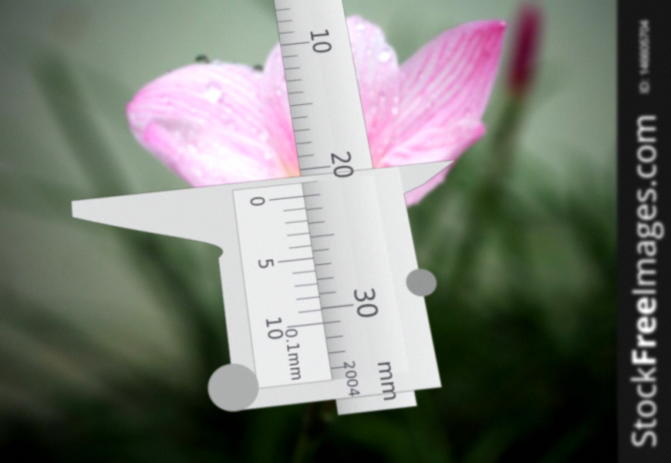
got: 22.0 mm
